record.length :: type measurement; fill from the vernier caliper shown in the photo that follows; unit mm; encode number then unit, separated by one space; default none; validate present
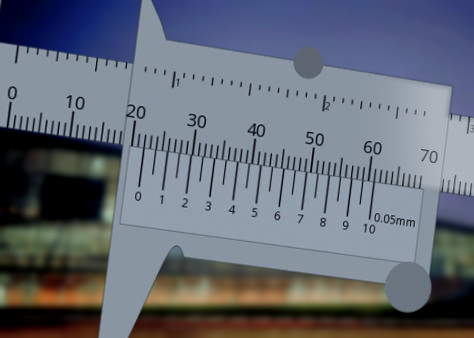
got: 22.0 mm
